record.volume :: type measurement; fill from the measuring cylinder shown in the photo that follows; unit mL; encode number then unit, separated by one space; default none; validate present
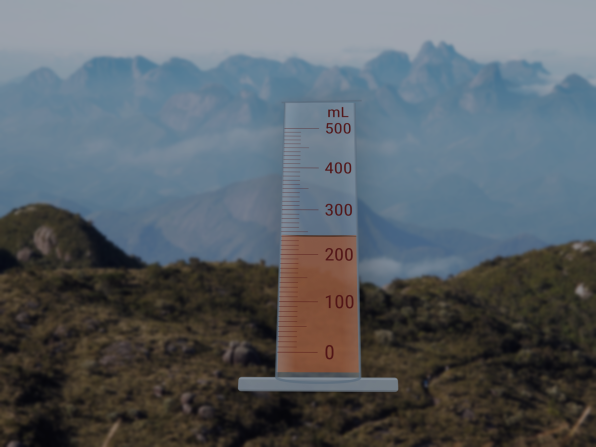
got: 240 mL
